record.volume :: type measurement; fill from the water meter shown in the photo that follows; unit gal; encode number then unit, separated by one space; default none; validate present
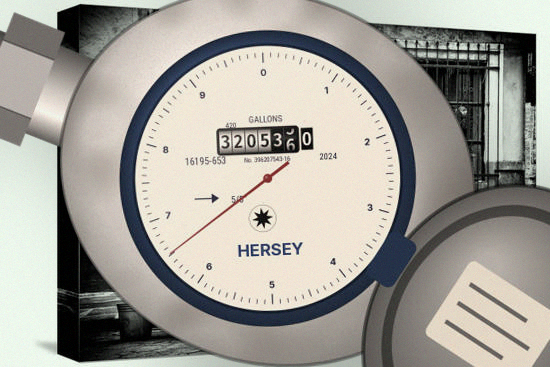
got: 3205356.5 gal
